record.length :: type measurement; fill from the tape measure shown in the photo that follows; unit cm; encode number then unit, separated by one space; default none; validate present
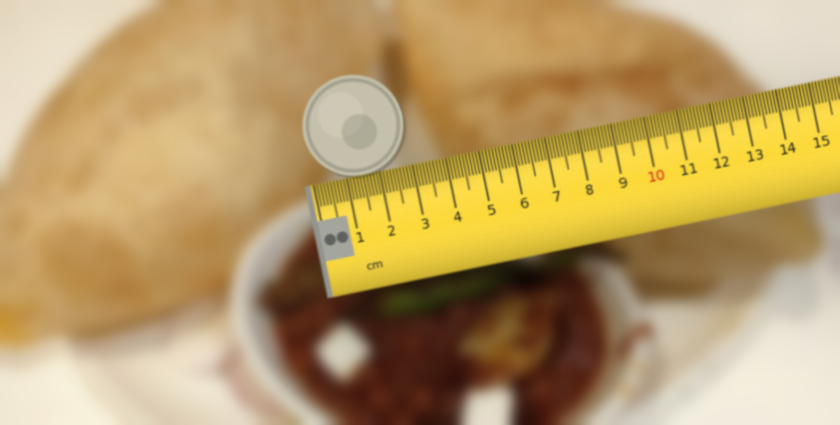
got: 3 cm
